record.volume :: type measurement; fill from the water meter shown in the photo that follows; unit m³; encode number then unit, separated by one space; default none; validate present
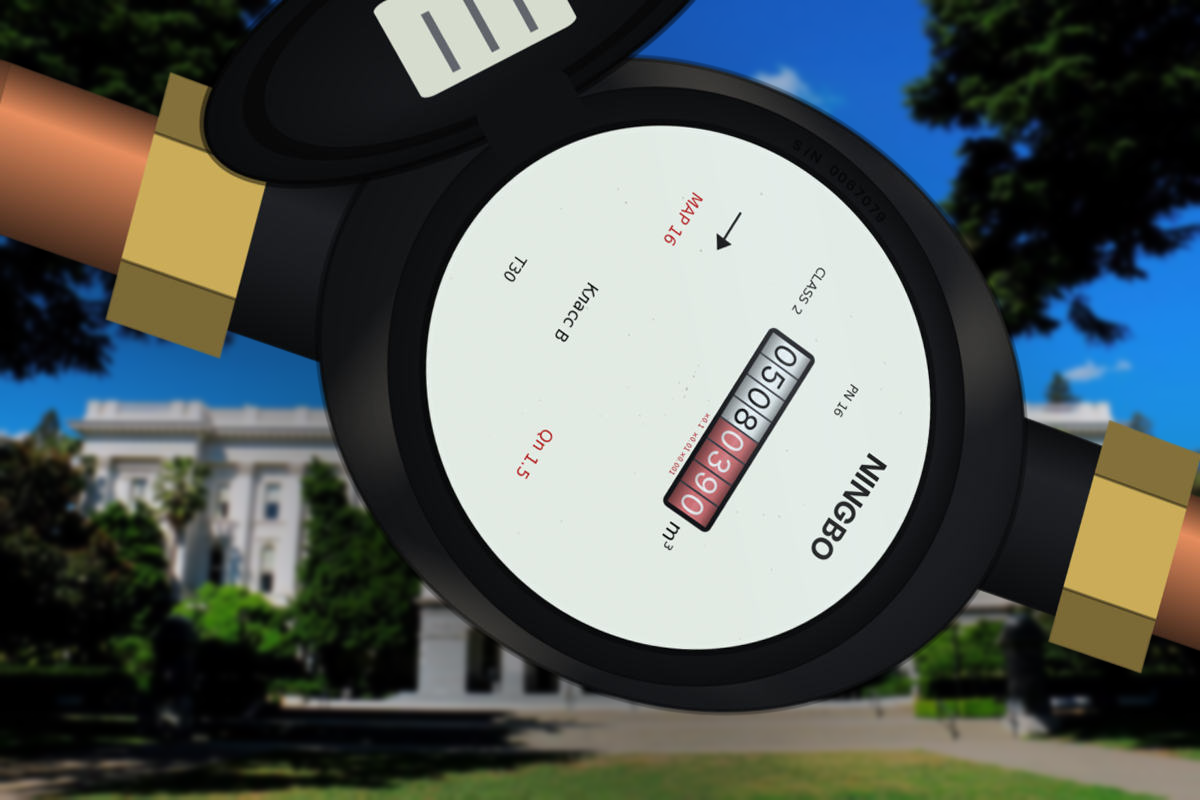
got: 508.0390 m³
